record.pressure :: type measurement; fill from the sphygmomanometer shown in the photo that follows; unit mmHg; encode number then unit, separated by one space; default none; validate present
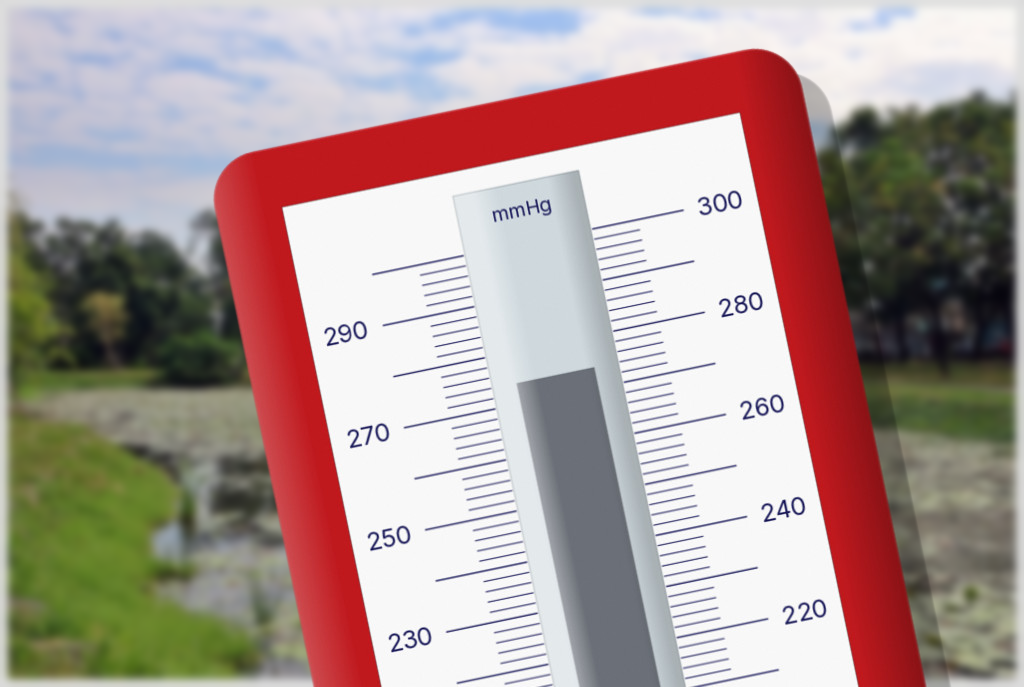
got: 274 mmHg
